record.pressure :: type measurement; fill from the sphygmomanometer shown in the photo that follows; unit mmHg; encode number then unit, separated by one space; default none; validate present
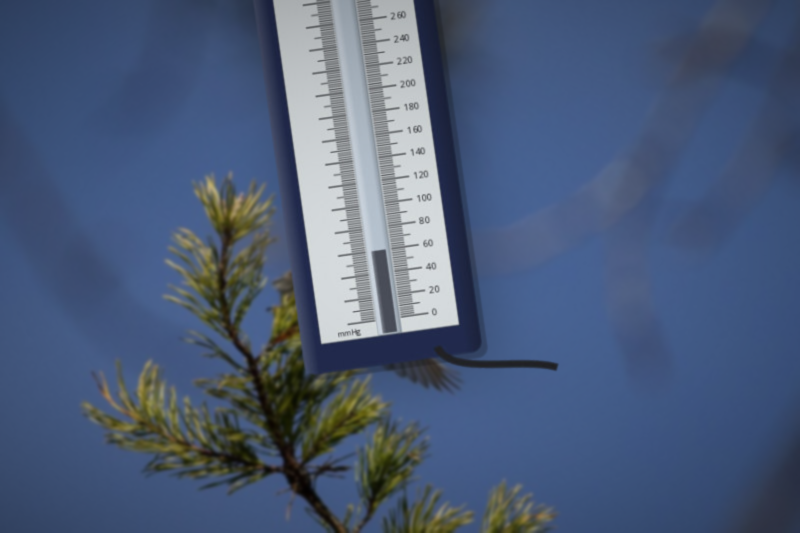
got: 60 mmHg
